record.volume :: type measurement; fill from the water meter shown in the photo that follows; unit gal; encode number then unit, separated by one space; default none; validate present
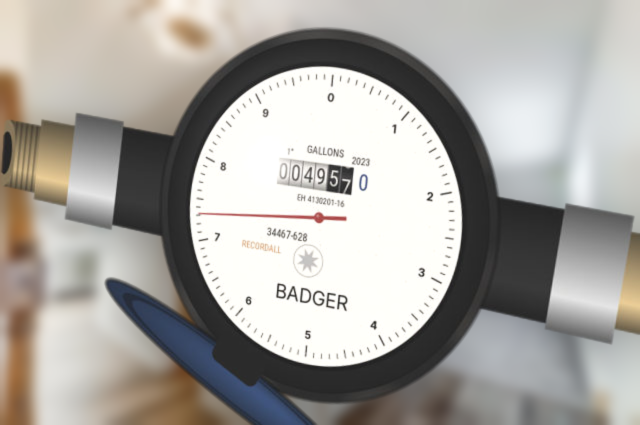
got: 49567.3 gal
